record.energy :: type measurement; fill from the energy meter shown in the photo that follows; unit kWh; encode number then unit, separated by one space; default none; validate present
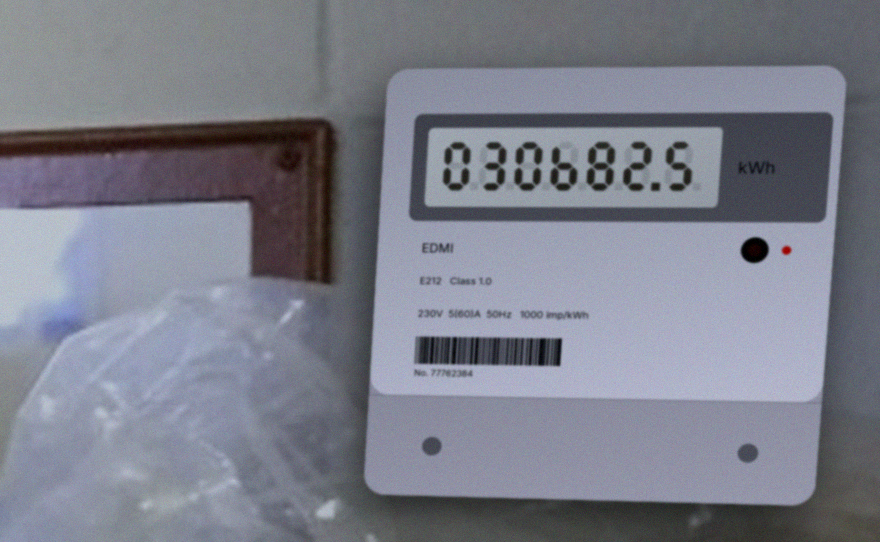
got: 30682.5 kWh
